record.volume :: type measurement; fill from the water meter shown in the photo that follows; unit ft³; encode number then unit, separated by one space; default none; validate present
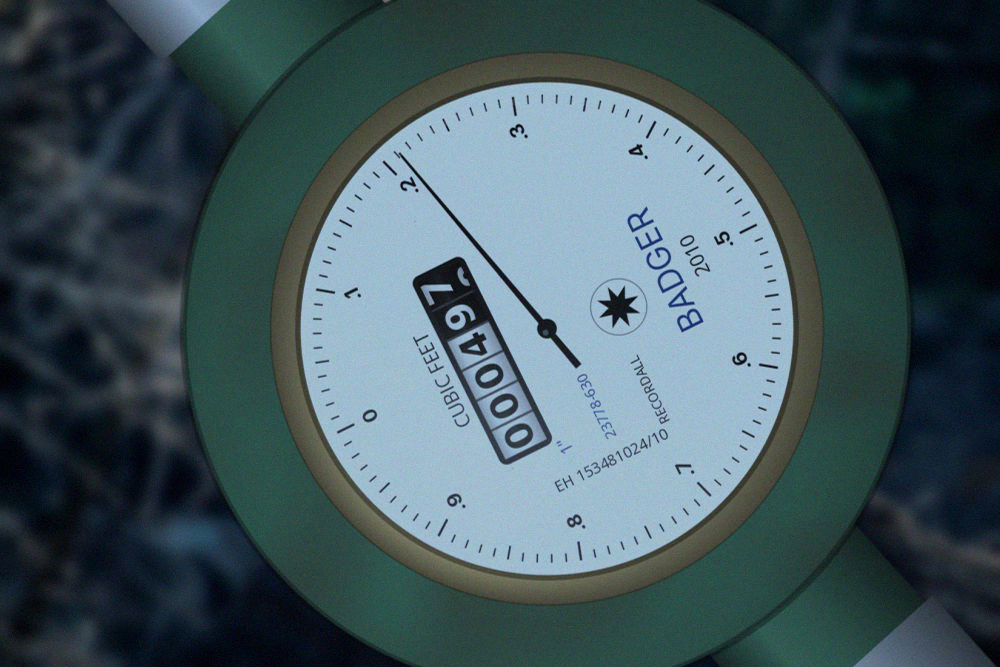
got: 497.21 ft³
